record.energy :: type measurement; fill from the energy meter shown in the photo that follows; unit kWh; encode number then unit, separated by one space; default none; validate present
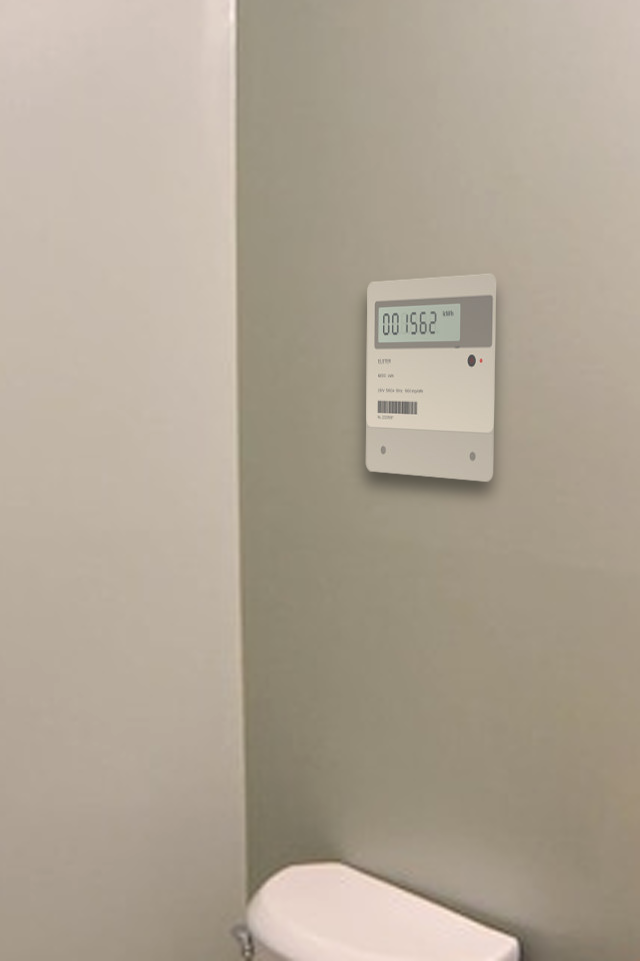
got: 1562 kWh
